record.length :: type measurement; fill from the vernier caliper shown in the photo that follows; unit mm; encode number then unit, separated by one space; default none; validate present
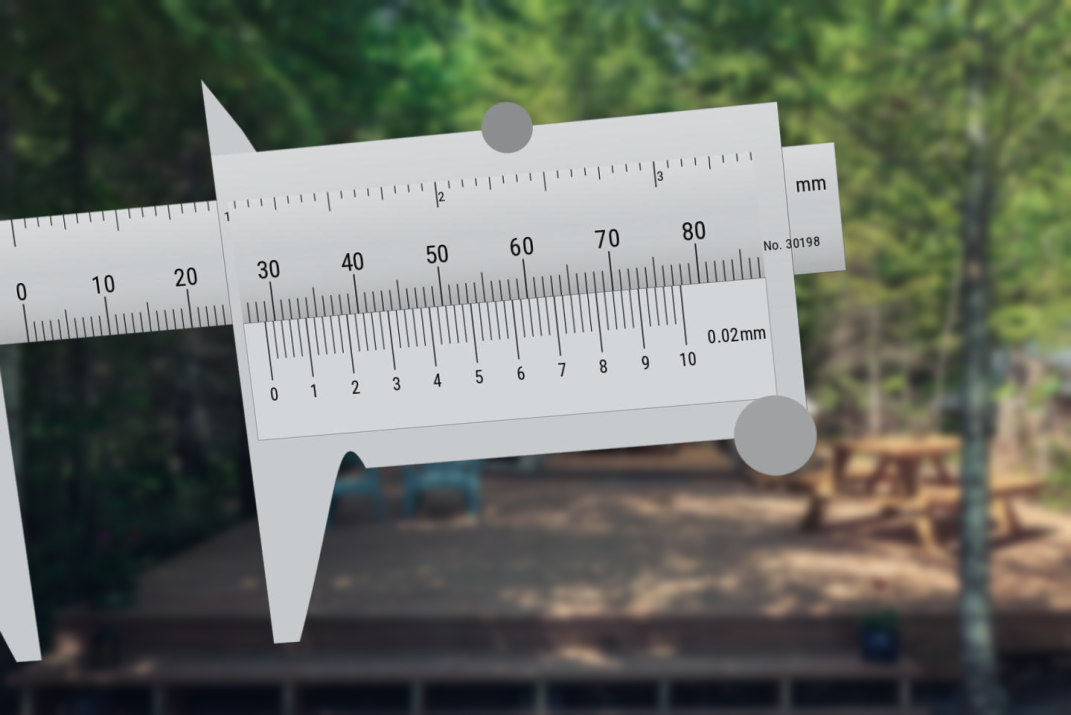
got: 28.8 mm
